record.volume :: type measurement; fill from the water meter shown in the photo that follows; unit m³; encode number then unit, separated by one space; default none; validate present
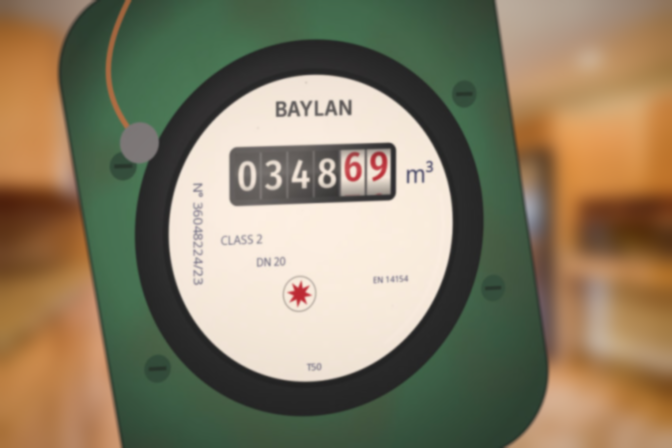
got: 348.69 m³
